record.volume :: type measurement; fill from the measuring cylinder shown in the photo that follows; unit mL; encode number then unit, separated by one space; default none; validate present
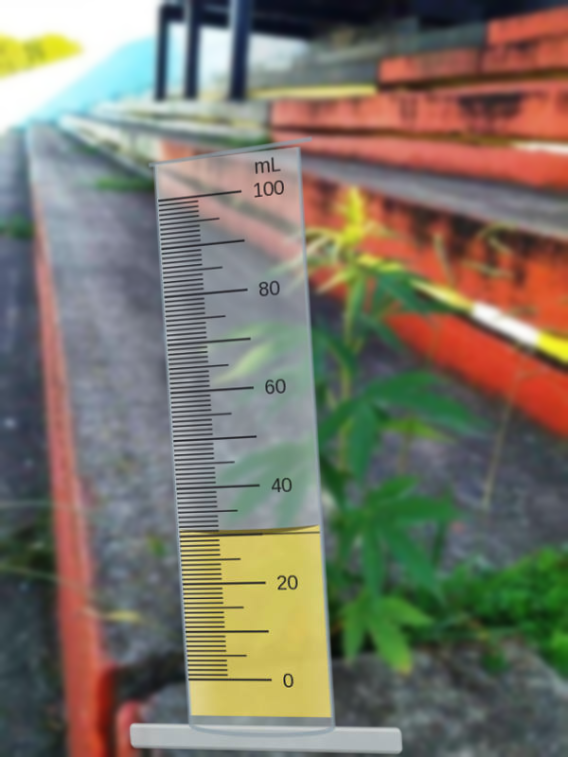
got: 30 mL
